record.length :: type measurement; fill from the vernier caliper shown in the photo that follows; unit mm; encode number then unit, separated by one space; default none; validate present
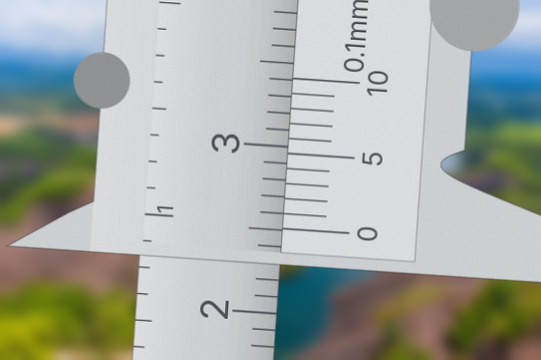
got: 25.1 mm
